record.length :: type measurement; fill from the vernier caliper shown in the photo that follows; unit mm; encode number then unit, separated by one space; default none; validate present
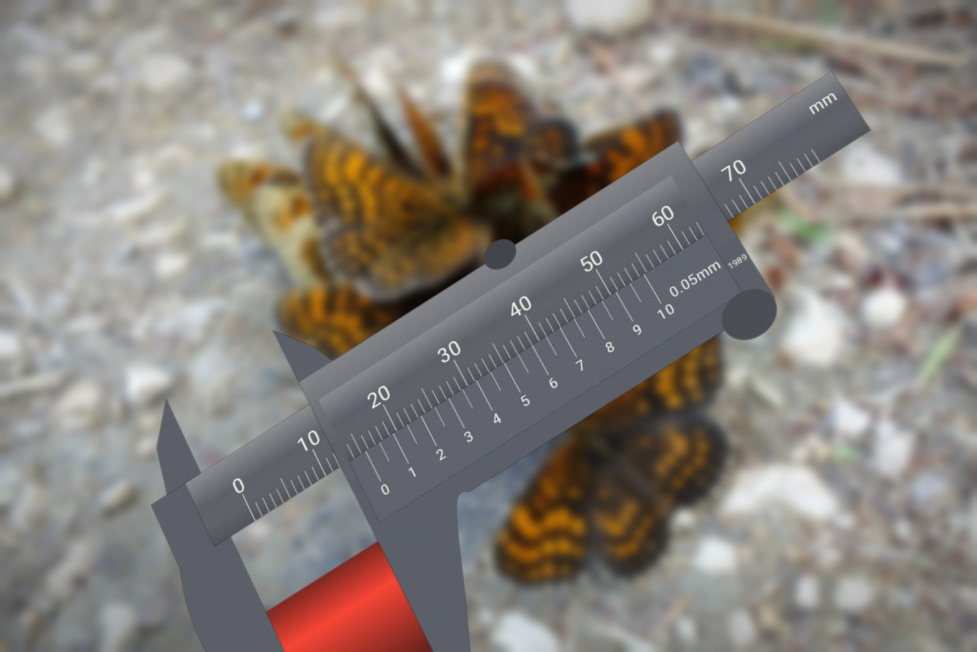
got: 15.6 mm
